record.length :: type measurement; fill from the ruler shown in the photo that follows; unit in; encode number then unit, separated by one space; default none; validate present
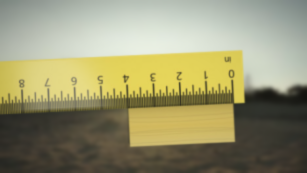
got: 4 in
